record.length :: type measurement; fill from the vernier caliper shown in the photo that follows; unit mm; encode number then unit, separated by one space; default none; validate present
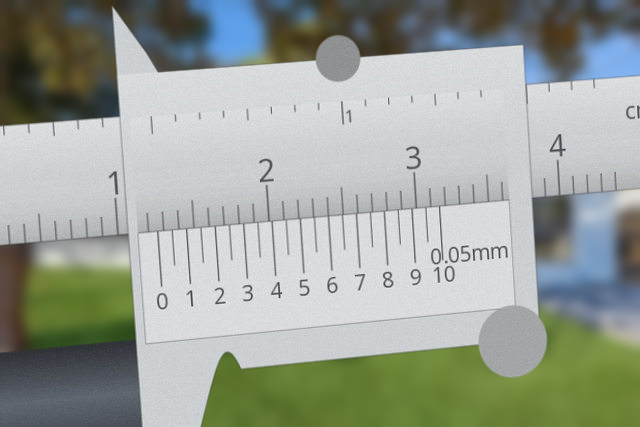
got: 12.6 mm
